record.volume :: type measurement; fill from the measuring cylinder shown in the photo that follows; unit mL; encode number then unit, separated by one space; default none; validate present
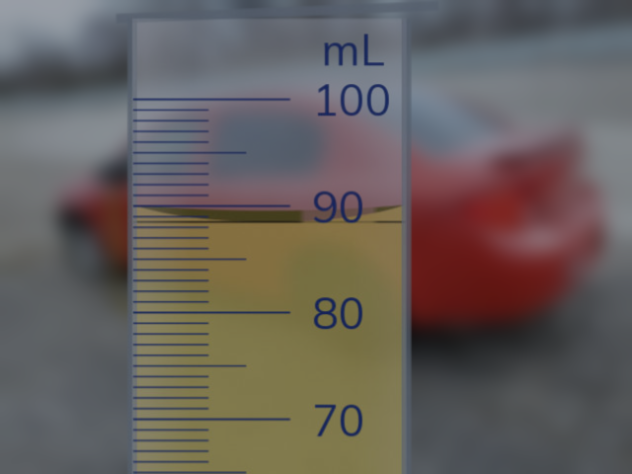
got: 88.5 mL
